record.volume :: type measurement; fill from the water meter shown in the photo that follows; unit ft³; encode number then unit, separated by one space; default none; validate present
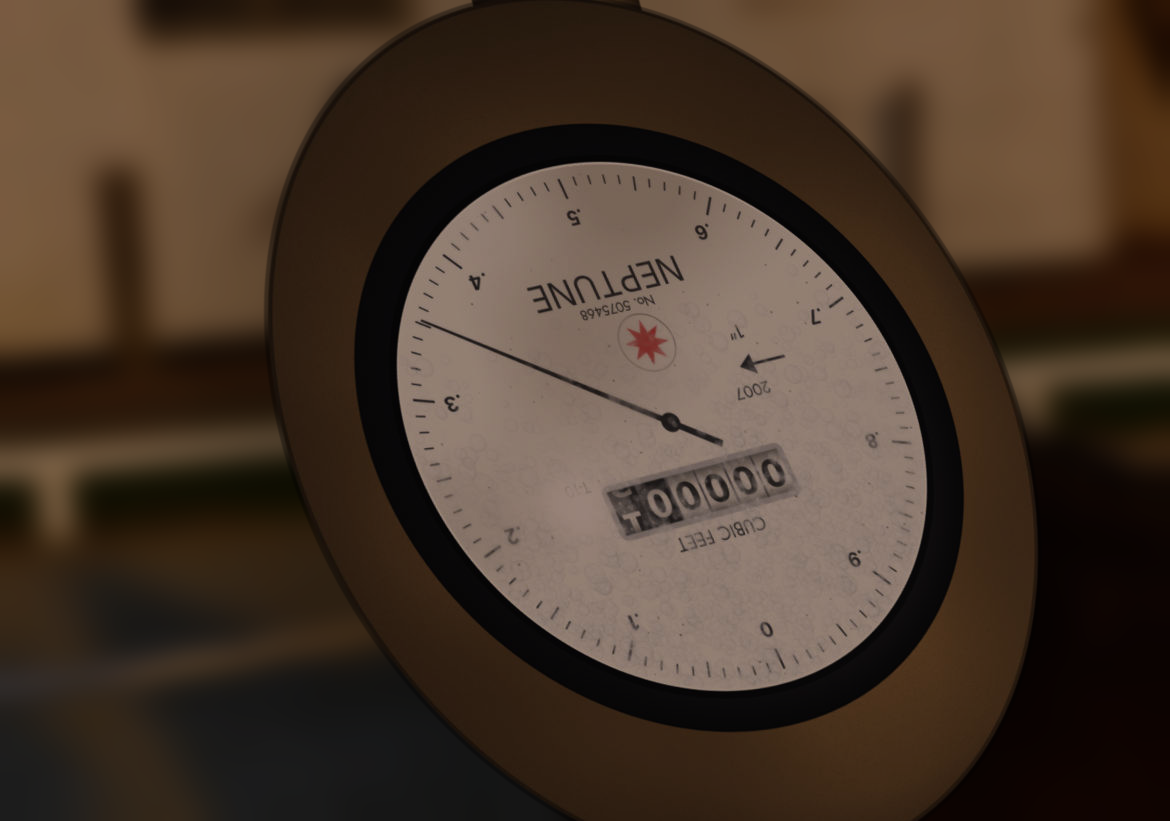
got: 1.35 ft³
